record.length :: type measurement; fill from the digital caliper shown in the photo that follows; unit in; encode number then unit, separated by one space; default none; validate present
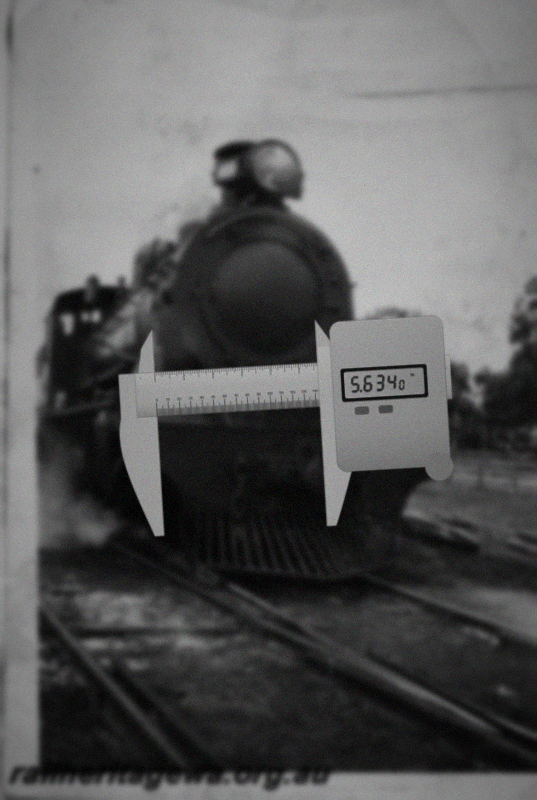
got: 5.6340 in
